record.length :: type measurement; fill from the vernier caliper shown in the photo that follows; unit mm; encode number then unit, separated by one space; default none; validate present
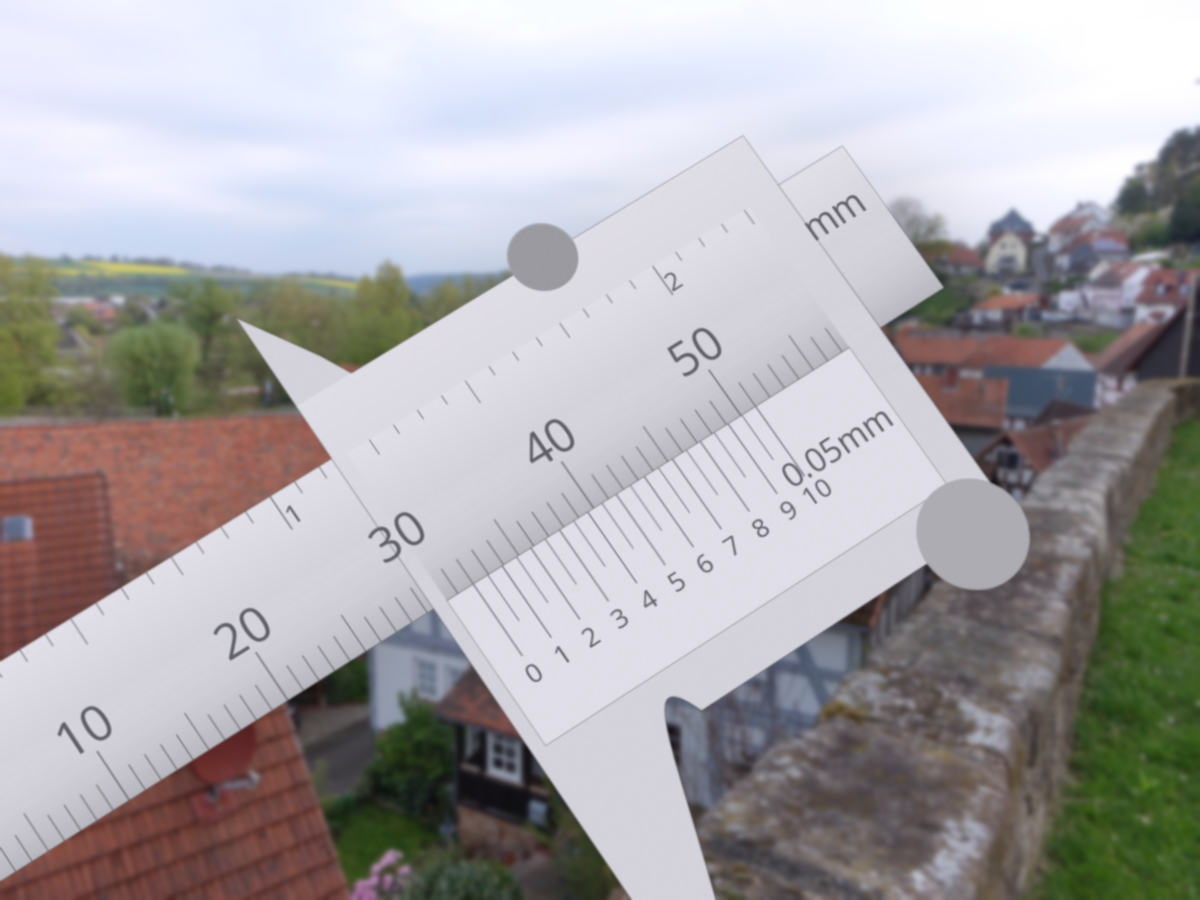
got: 32.0 mm
